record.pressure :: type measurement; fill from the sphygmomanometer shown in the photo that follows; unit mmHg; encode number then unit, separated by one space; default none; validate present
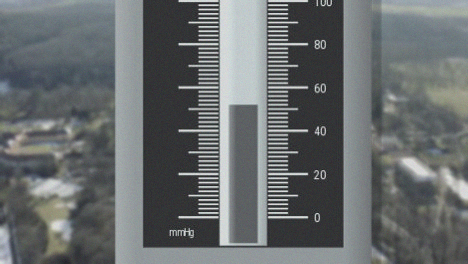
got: 52 mmHg
